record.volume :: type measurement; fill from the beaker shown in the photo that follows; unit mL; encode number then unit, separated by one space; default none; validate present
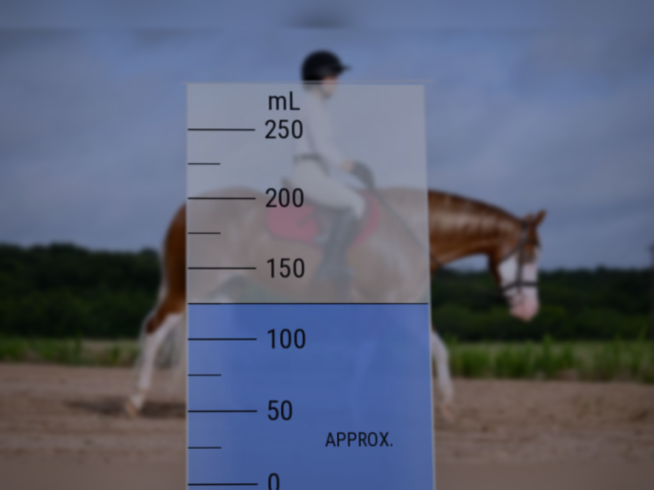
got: 125 mL
